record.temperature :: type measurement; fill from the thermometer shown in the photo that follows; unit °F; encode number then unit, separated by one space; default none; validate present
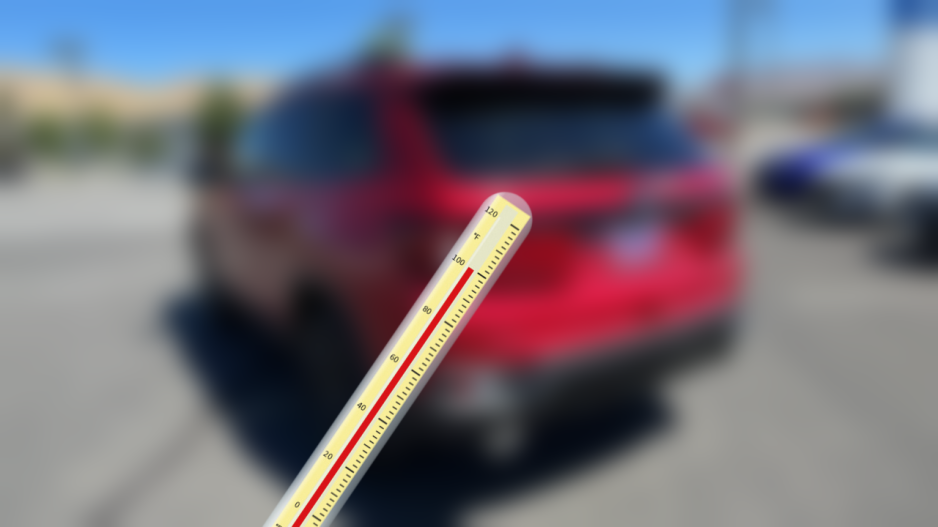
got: 100 °F
